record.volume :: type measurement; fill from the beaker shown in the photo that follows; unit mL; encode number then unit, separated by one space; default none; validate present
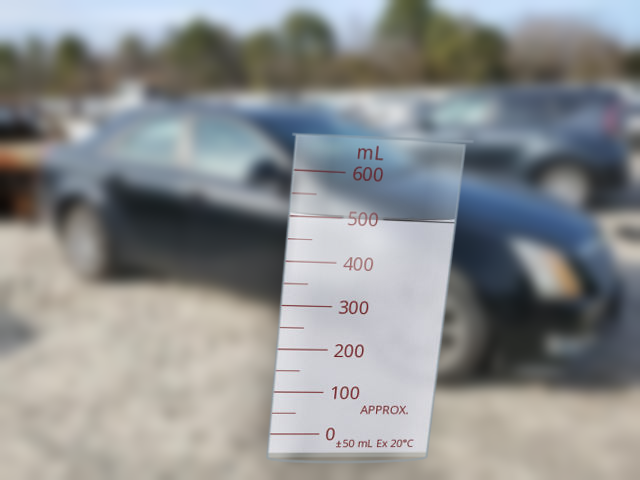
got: 500 mL
